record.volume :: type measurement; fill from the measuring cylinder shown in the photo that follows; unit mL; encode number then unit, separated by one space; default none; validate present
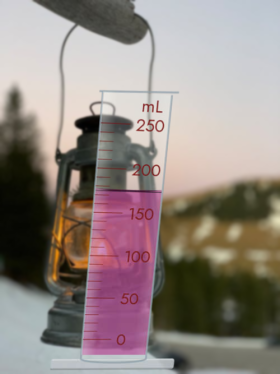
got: 175 mL
